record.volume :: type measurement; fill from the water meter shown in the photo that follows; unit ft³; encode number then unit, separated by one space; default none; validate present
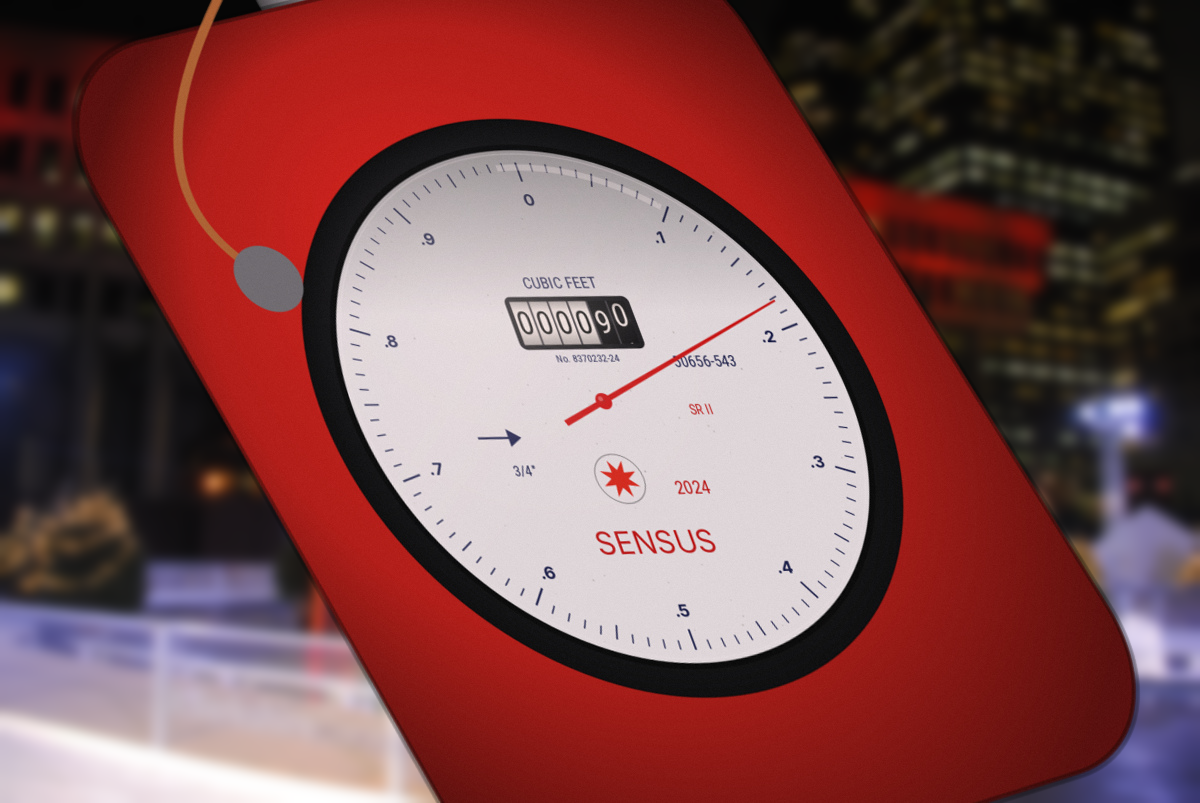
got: 90.18 ft³
